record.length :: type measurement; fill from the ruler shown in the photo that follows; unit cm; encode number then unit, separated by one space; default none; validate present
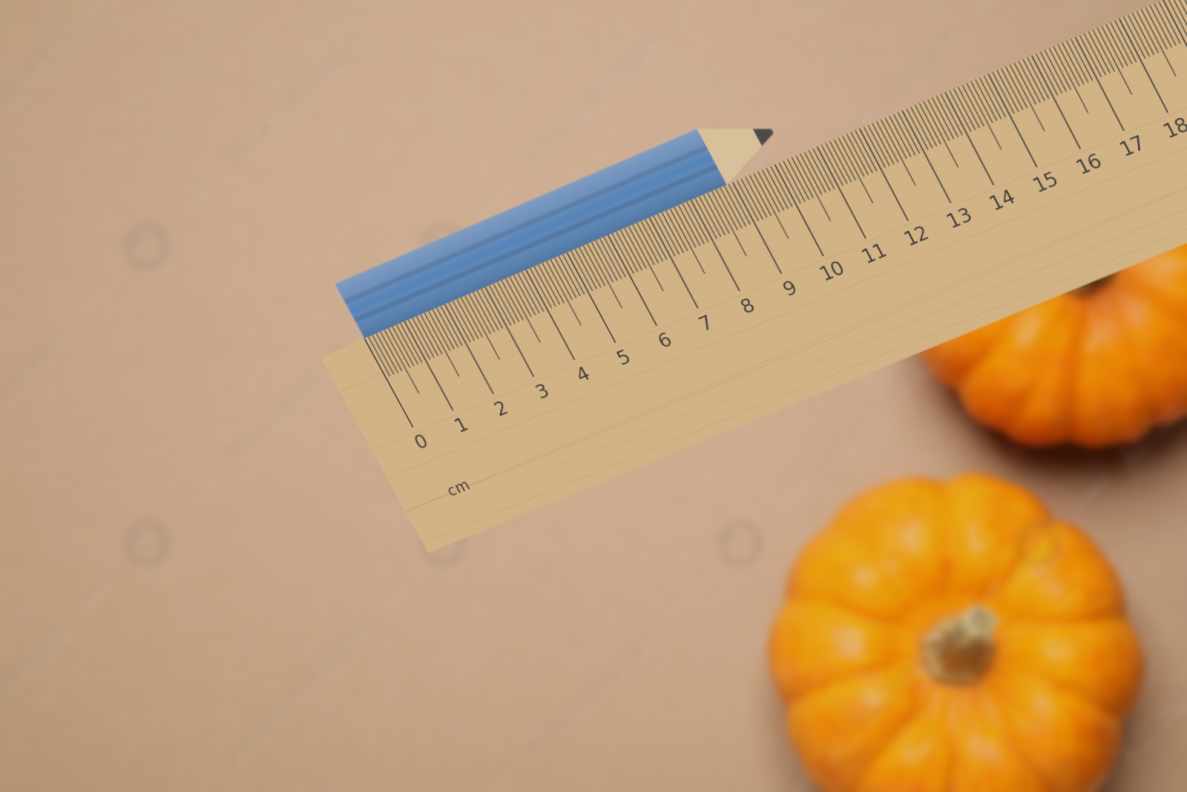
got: 10.3 cm
